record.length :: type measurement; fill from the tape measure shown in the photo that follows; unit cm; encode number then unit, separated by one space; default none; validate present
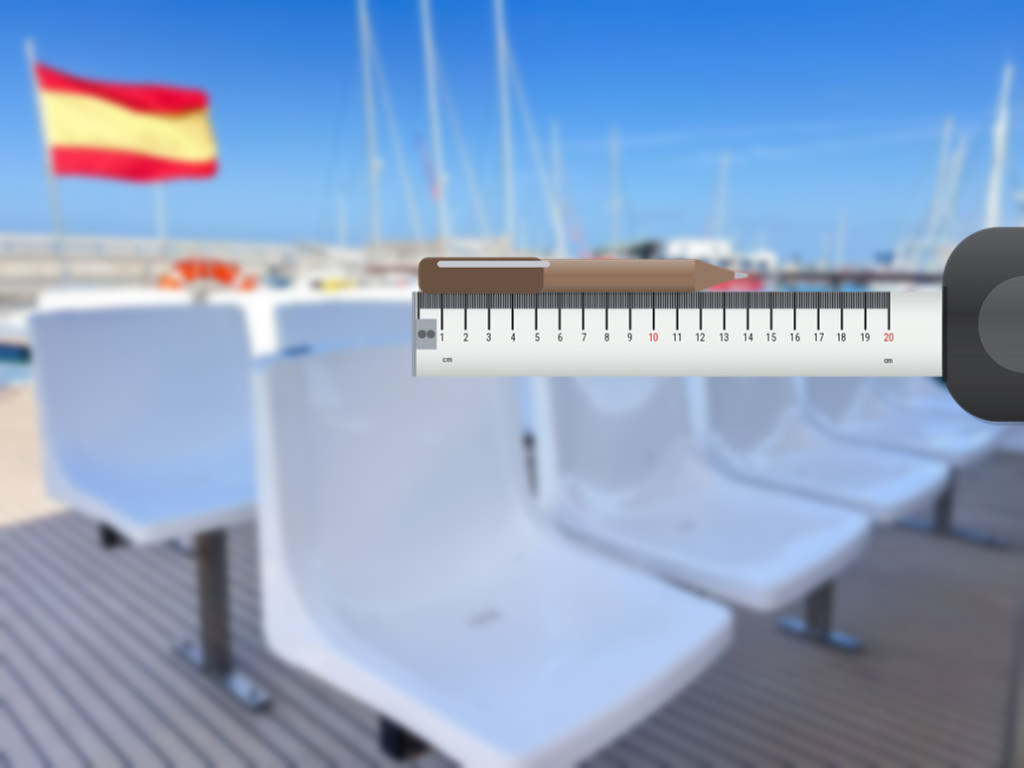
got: 14 cm
